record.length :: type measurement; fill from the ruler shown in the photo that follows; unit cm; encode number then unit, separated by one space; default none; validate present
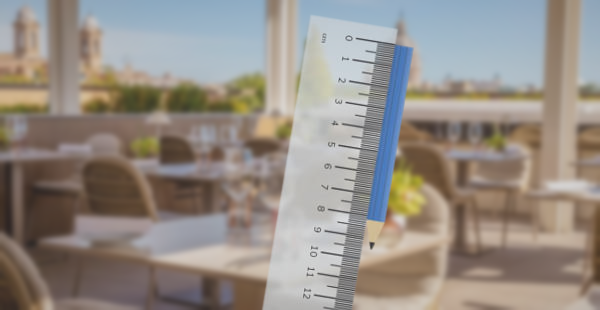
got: 9.5 cm
